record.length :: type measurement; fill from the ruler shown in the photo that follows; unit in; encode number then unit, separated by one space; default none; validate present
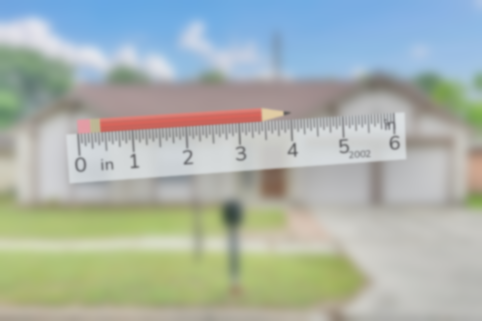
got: 4 in
